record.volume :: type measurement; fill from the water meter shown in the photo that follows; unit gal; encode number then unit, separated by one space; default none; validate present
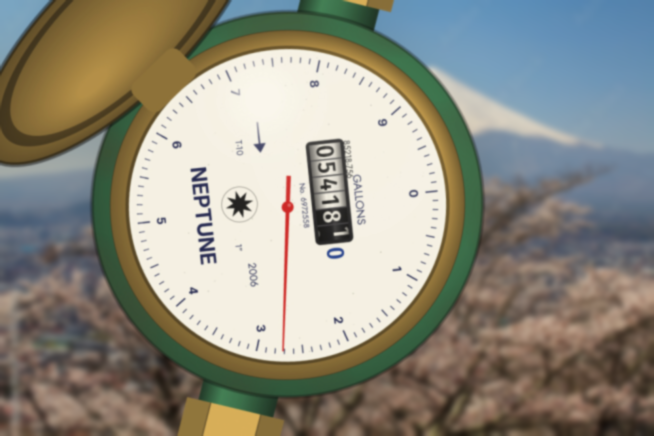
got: 541812.7 gal
